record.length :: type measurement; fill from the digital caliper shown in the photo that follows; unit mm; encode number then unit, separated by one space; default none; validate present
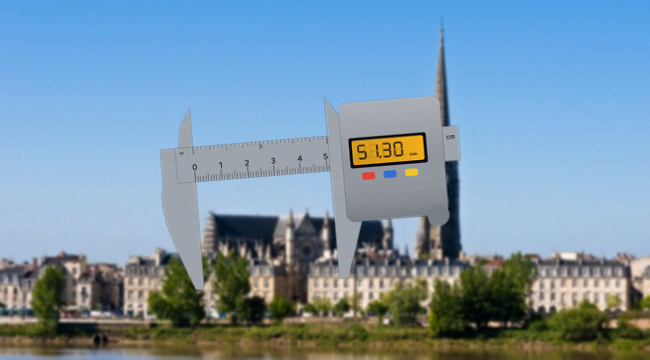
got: 51.30 mm
